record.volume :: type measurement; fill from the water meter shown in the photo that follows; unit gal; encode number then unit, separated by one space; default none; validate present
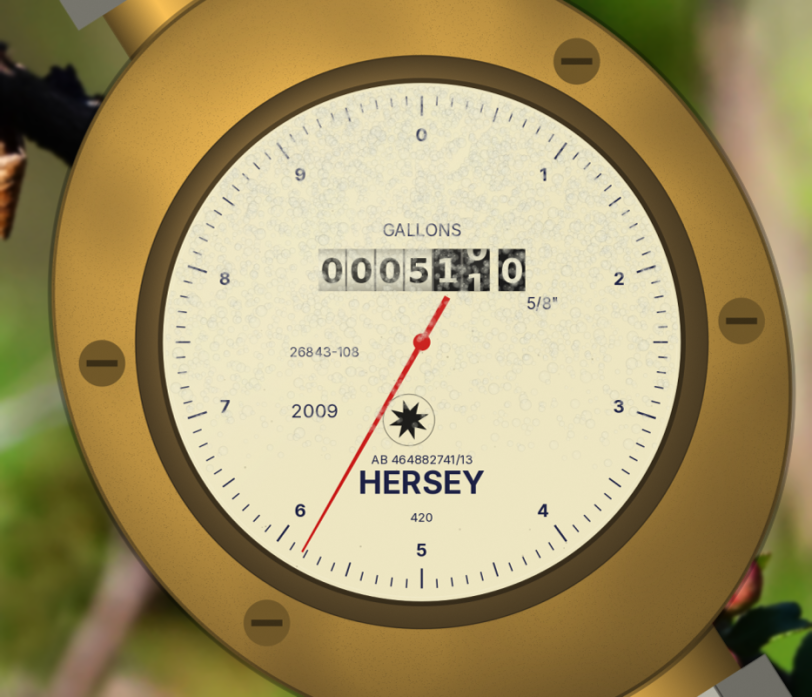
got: 5105.8 gal
